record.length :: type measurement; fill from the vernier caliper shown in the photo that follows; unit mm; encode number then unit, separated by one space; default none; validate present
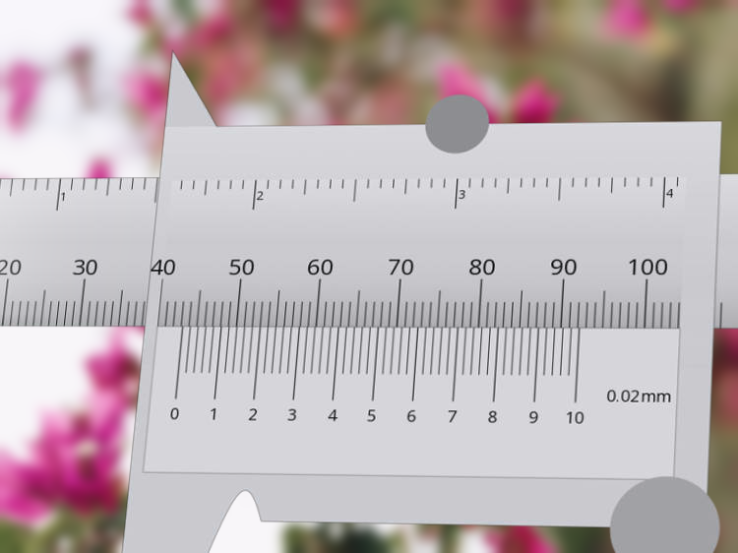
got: 43.2 mm
